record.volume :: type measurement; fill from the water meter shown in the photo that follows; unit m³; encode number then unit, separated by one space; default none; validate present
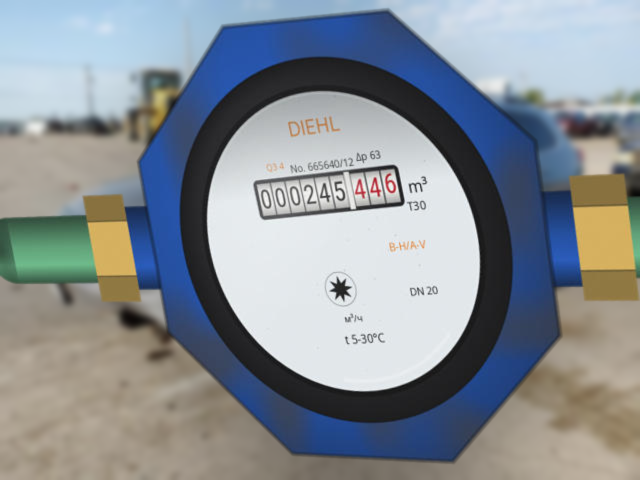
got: 245.446 m³
